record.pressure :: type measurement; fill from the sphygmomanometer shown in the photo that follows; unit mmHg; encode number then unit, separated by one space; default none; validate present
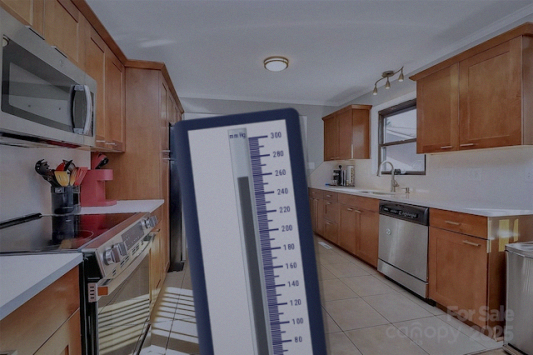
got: 260 mmHg
